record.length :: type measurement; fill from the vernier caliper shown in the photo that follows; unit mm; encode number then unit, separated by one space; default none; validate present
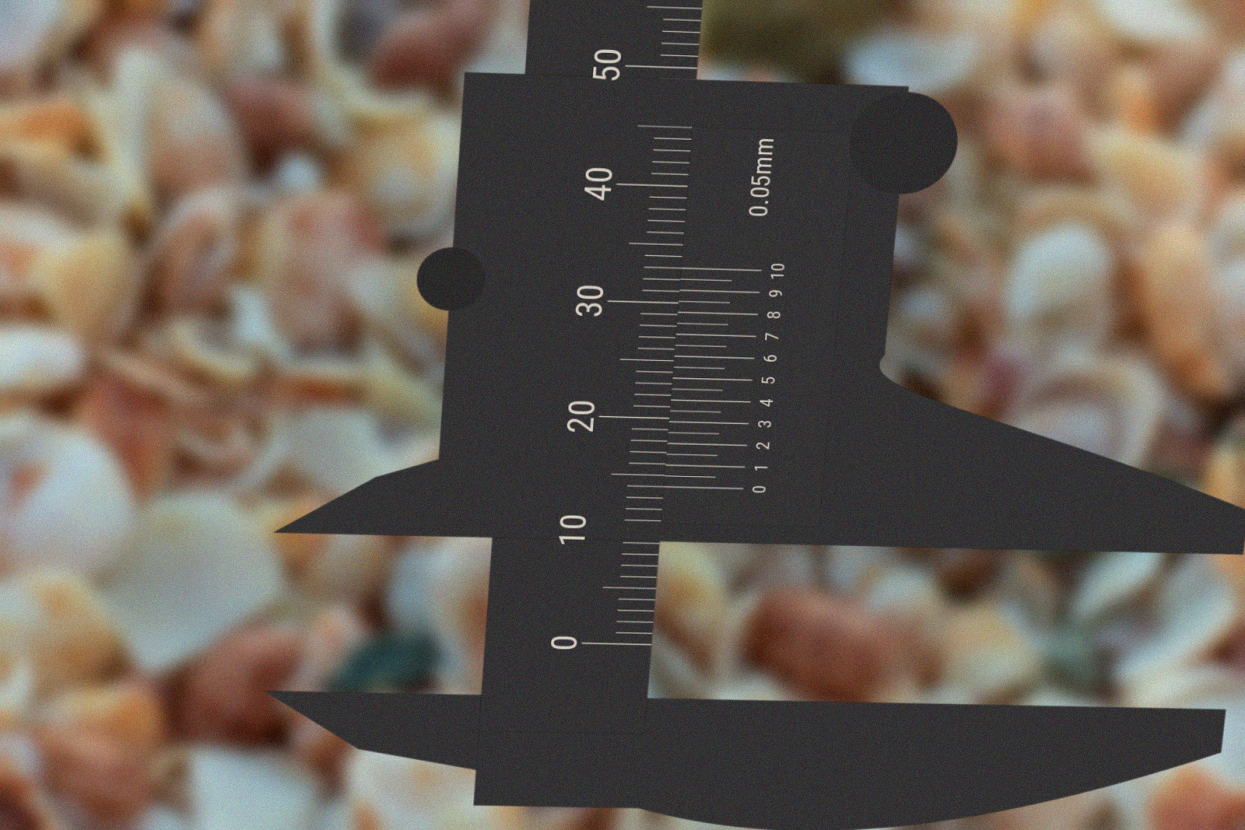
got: 14.0 mm
